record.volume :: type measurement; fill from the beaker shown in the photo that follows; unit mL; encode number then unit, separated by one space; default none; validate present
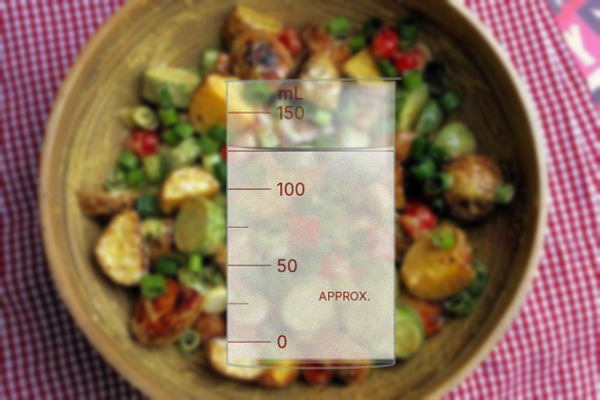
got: 125 mL
